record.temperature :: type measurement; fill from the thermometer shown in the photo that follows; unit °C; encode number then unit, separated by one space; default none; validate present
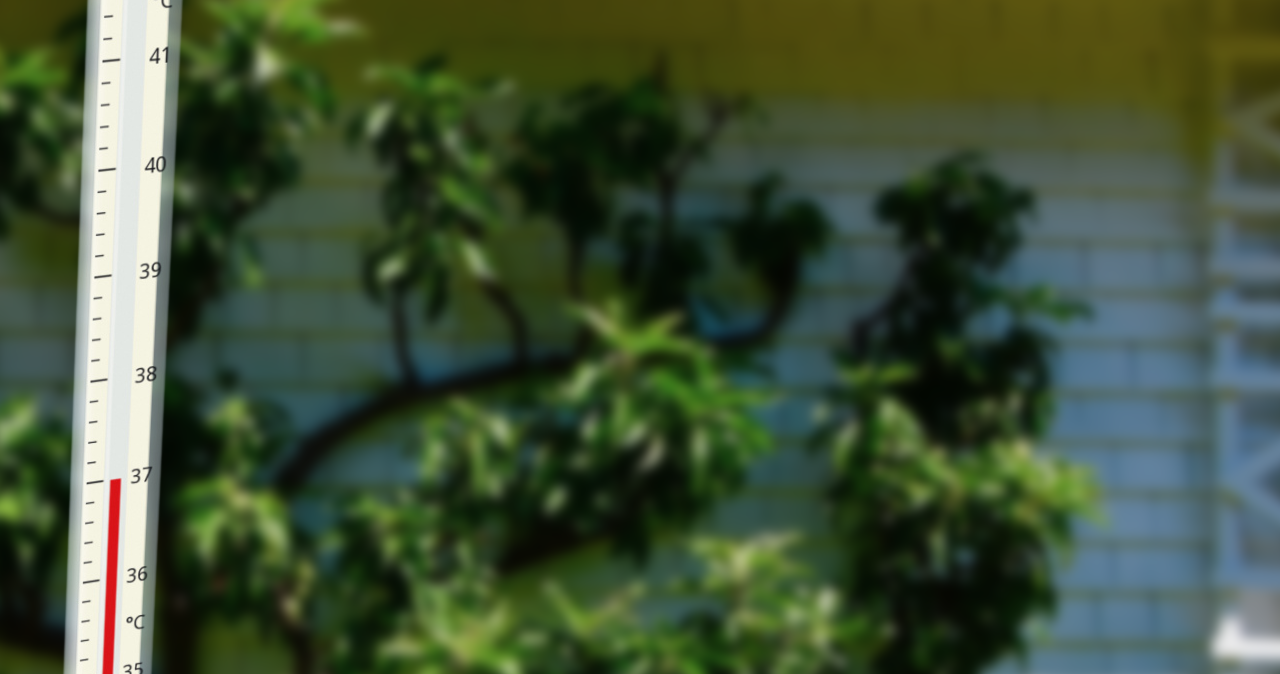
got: 37 °C
